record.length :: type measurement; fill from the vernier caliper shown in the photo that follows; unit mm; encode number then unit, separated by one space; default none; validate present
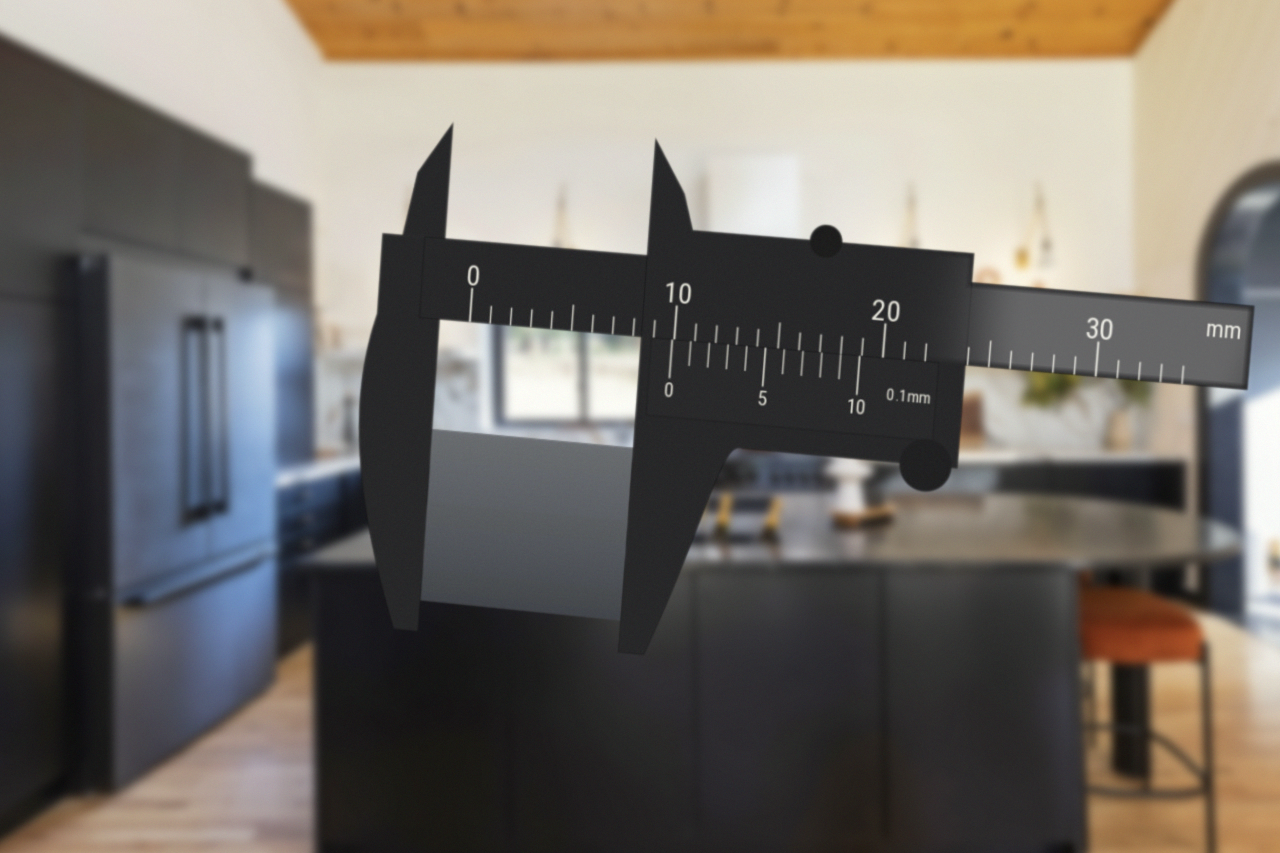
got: 9.9 mm
